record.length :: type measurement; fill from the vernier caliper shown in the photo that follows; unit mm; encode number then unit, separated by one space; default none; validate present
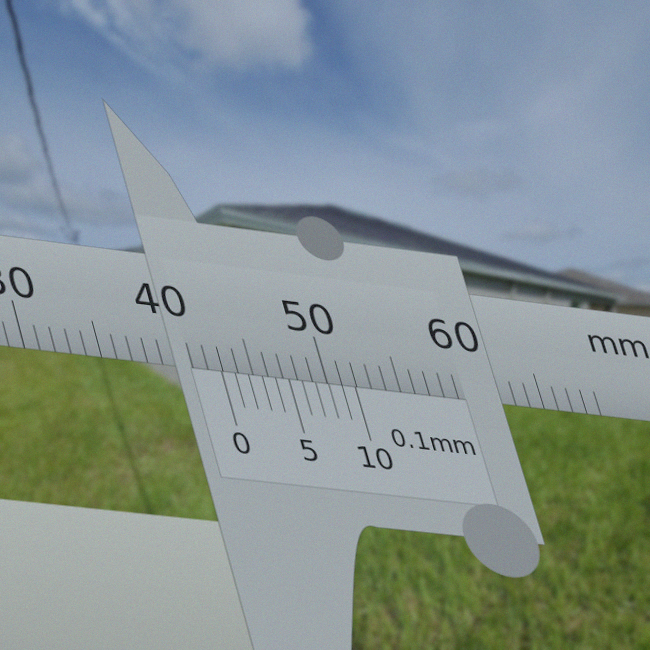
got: 42.9 mm
